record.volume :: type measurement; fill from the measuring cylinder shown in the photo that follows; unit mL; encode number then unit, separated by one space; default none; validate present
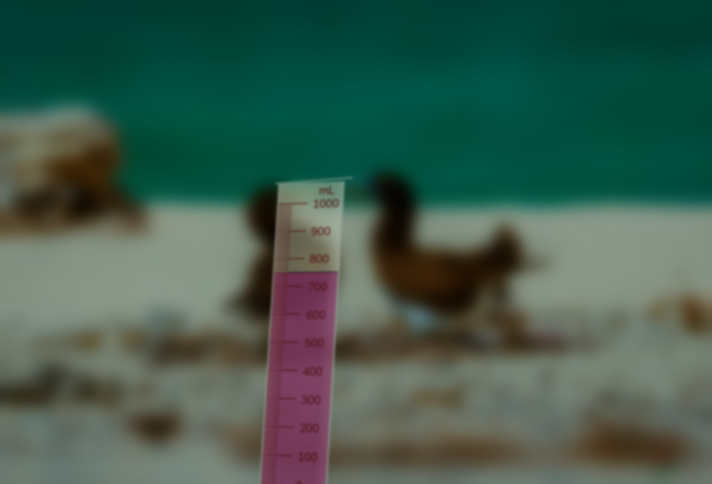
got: 750 mL
